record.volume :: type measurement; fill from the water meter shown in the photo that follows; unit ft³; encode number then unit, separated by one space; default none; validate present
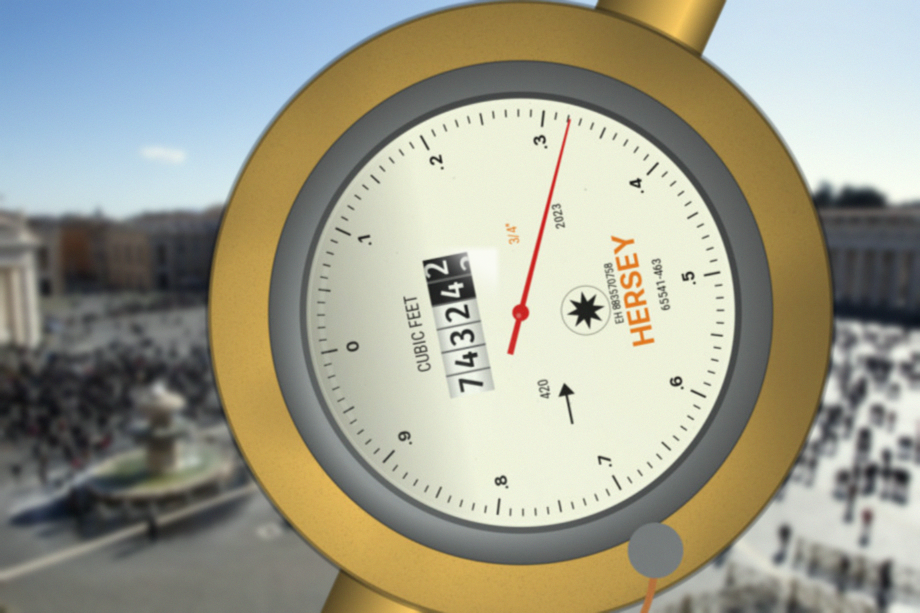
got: 743242.32 ft³
